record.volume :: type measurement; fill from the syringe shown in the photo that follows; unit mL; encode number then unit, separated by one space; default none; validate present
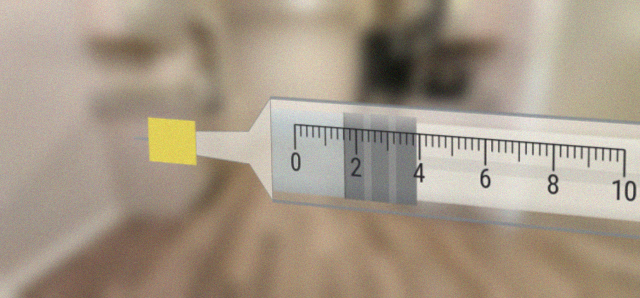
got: 1.6 mL
